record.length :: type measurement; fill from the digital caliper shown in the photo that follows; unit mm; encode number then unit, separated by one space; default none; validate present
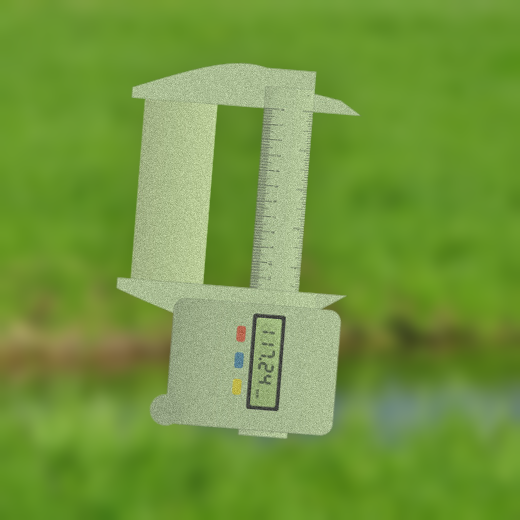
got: 117.24 mm
